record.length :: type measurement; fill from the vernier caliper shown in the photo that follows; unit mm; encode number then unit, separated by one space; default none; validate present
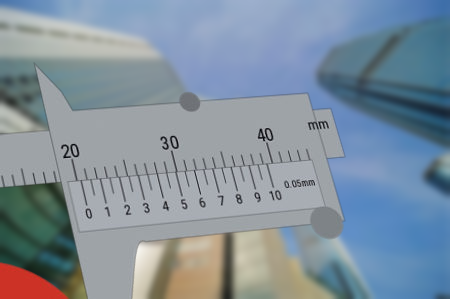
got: 20.4 mm
